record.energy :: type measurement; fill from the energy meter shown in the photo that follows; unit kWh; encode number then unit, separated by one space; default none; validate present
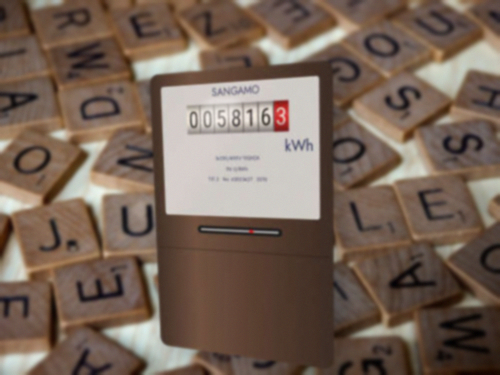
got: 5816.3 kWh
